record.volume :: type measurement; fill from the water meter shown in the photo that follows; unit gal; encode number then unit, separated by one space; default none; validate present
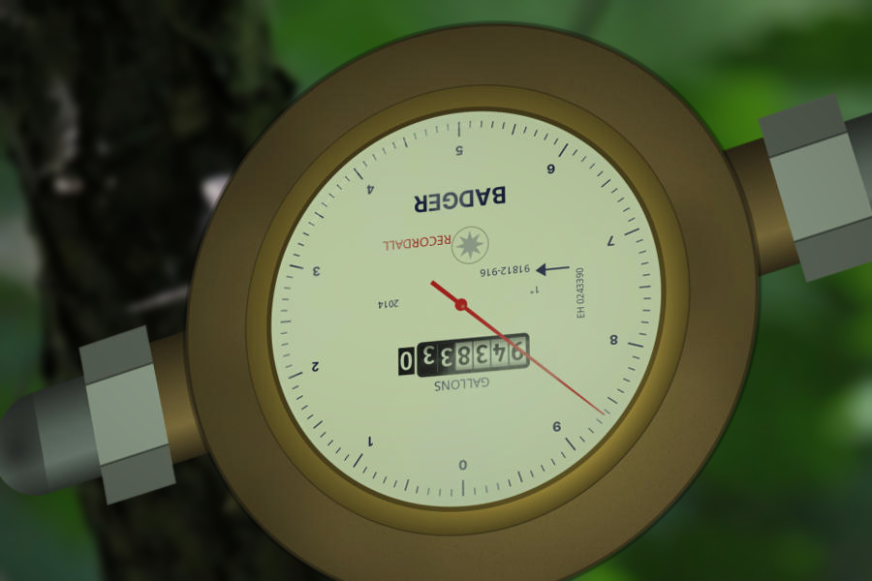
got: 9438328.6 gal
